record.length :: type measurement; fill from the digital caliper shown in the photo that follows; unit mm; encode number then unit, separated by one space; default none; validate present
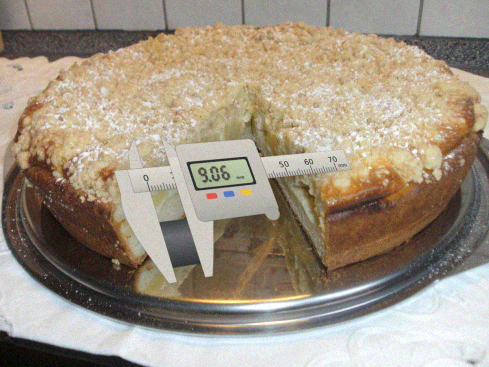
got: 9.06 mm
